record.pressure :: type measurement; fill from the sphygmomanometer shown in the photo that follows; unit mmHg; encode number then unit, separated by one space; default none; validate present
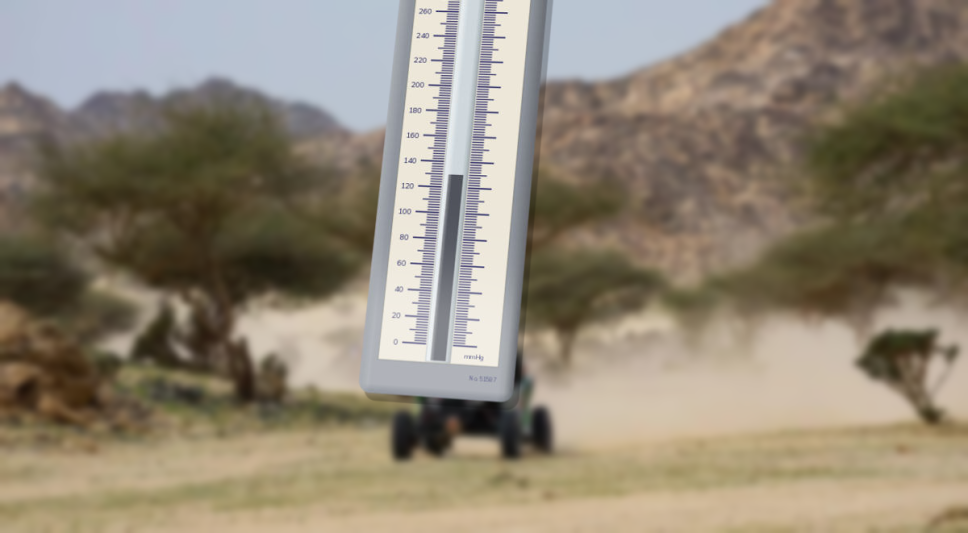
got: 130 mmHg
